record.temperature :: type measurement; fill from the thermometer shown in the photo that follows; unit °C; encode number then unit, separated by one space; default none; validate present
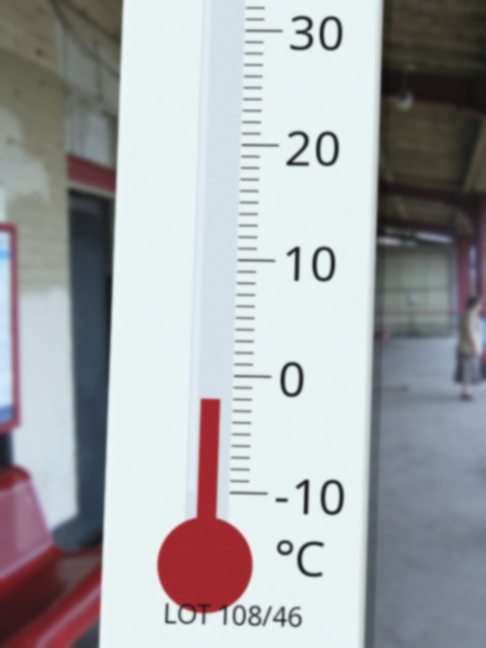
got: -2 °C
